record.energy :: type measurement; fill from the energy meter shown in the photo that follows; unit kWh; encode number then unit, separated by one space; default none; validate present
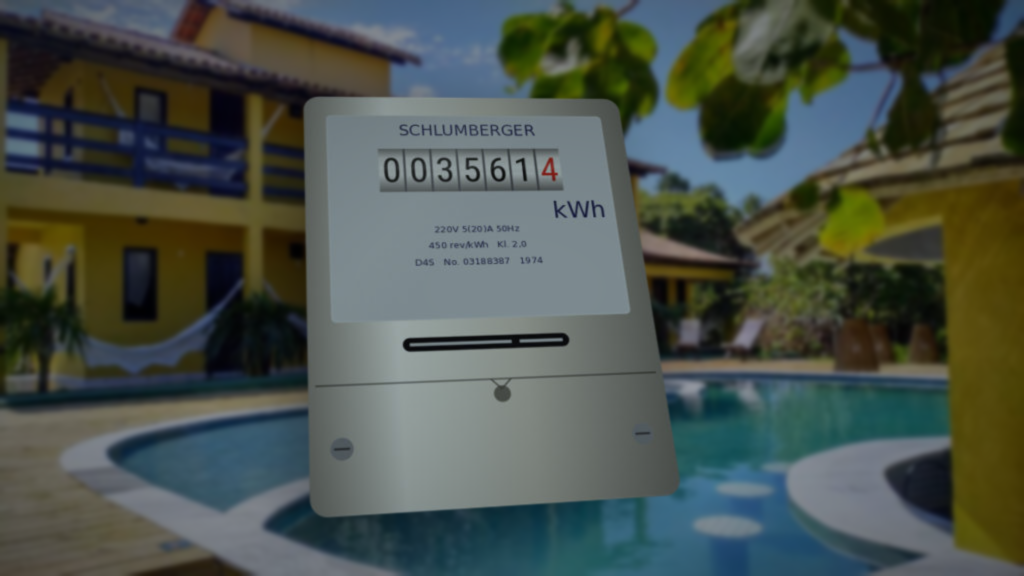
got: 3561.4 kWh
